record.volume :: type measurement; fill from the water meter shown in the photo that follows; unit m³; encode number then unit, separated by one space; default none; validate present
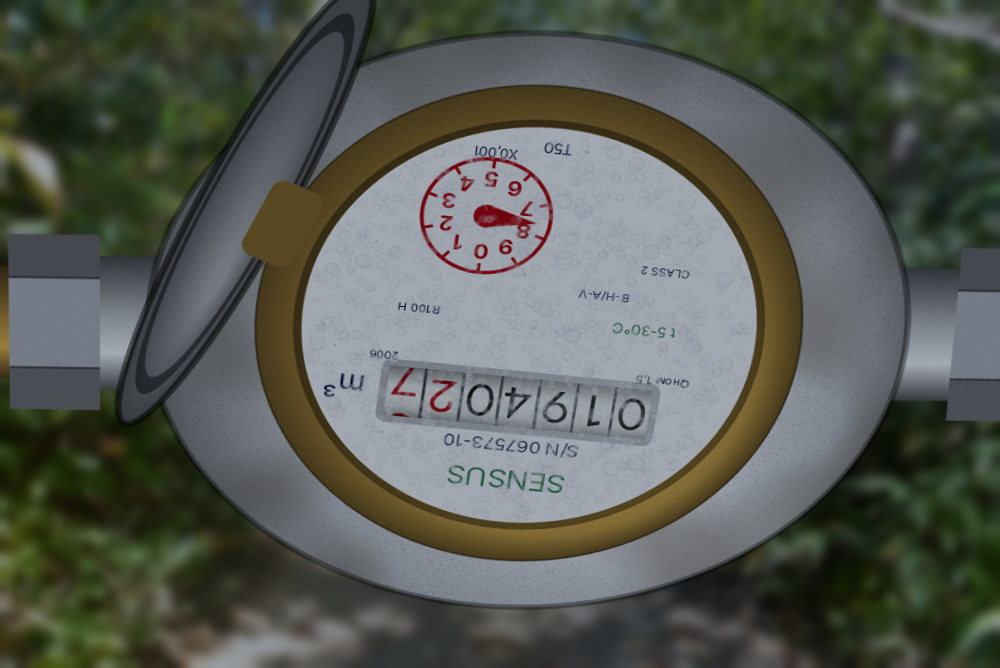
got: 1940.267 m³
